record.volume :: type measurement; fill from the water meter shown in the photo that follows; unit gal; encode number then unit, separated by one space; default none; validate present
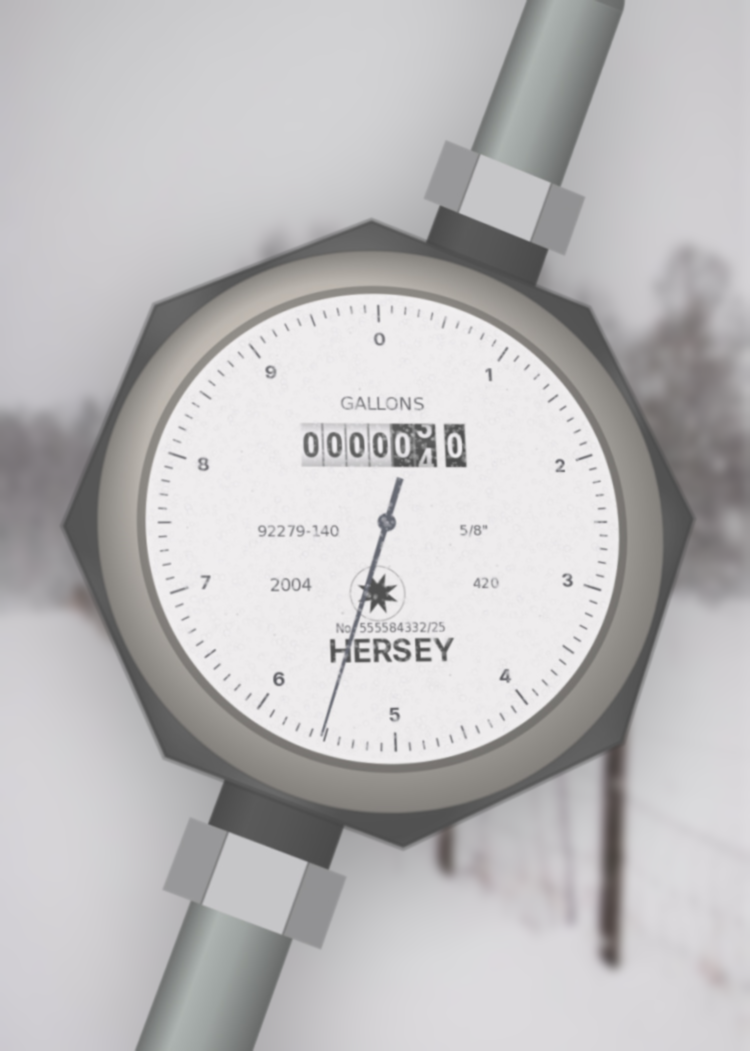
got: 35.5 gal
